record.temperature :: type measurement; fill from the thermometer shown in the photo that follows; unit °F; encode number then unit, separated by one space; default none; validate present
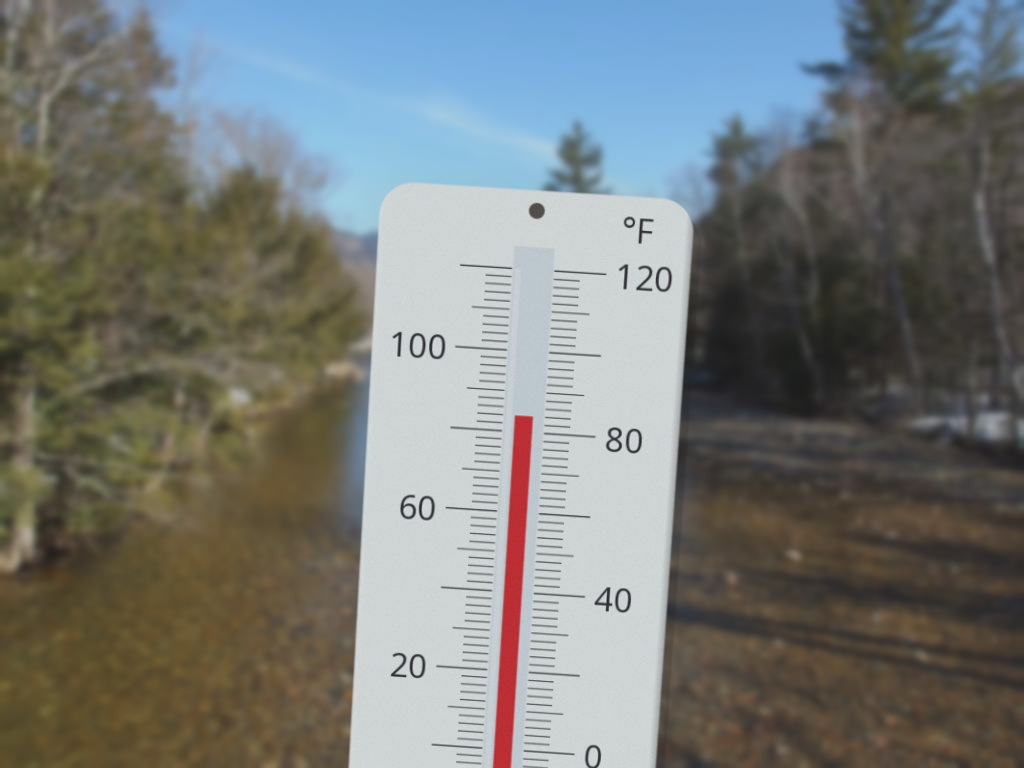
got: 84 °F
